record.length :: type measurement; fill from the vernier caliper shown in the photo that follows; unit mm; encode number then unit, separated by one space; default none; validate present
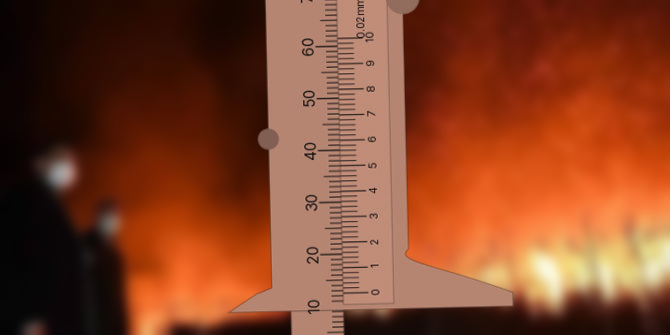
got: 12.5 mm
